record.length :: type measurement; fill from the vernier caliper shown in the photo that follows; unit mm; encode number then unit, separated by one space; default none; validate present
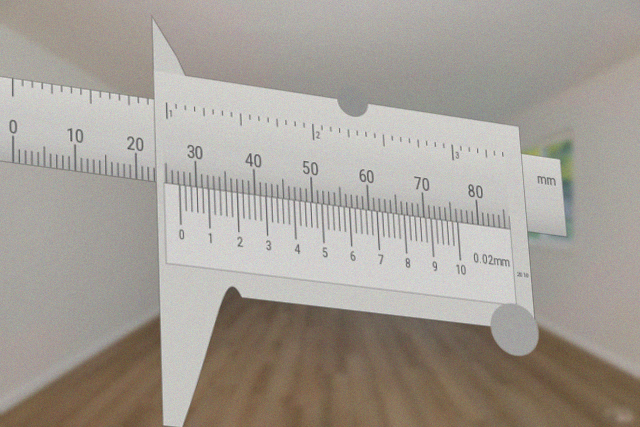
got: 27.2 mm
